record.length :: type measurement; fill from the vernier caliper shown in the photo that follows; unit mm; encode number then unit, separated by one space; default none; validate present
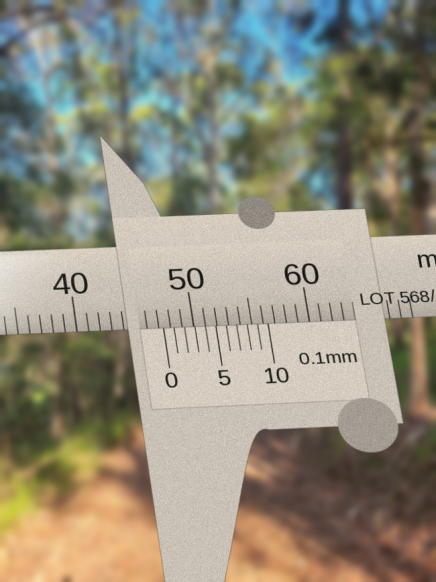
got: 47.4 mm
